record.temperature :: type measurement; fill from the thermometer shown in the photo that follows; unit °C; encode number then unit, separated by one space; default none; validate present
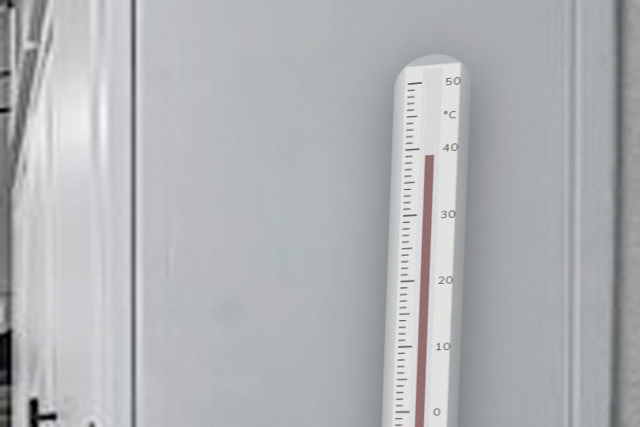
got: 39 °C
